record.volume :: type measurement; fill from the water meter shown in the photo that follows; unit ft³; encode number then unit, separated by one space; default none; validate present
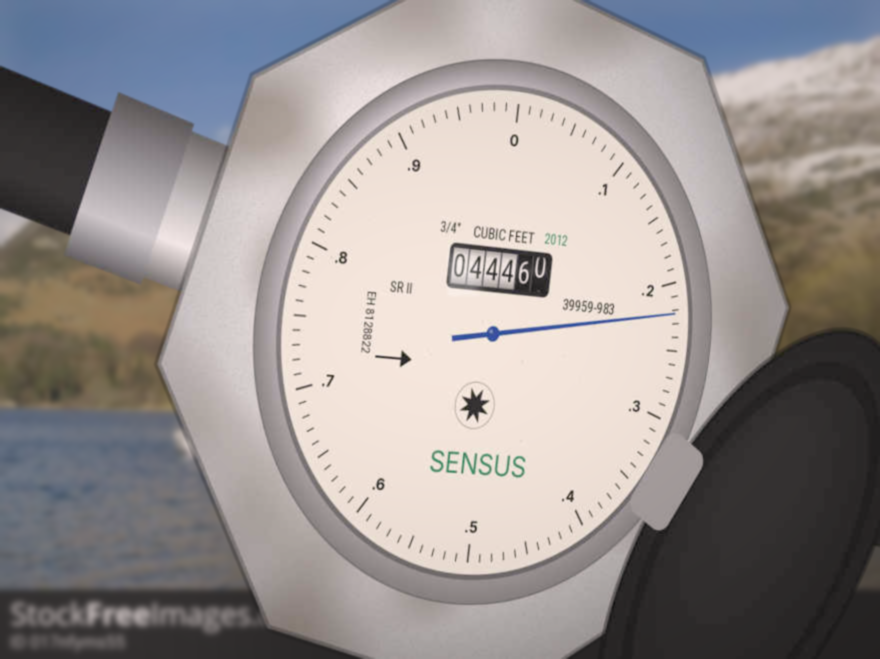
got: 44460.22 ft³
